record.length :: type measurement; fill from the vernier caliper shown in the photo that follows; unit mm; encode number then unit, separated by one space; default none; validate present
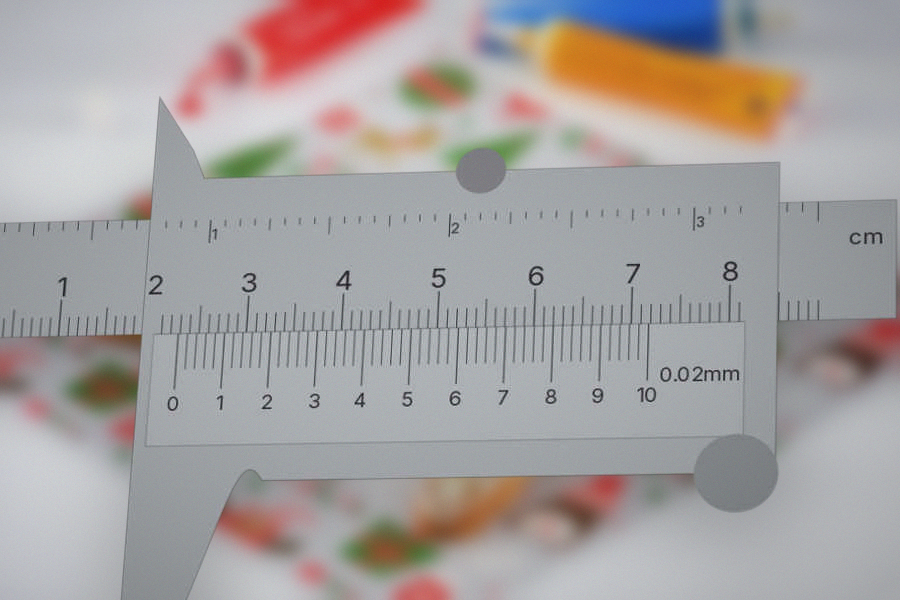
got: 22.8 mm
